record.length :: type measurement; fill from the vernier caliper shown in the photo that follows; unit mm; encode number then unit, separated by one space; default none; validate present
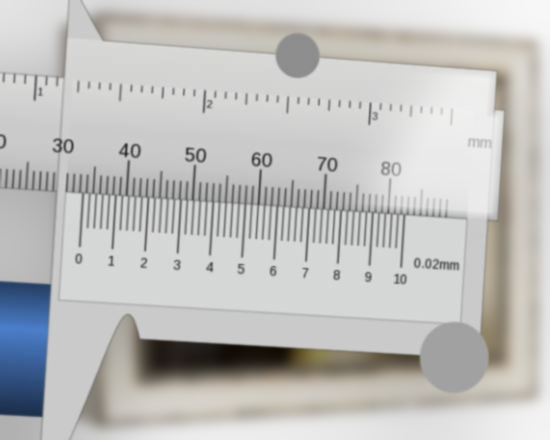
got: 33.5 mm
